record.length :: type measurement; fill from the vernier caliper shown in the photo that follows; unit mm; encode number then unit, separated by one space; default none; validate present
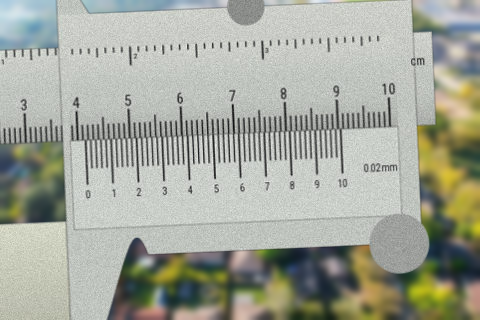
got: 41.5 mm
